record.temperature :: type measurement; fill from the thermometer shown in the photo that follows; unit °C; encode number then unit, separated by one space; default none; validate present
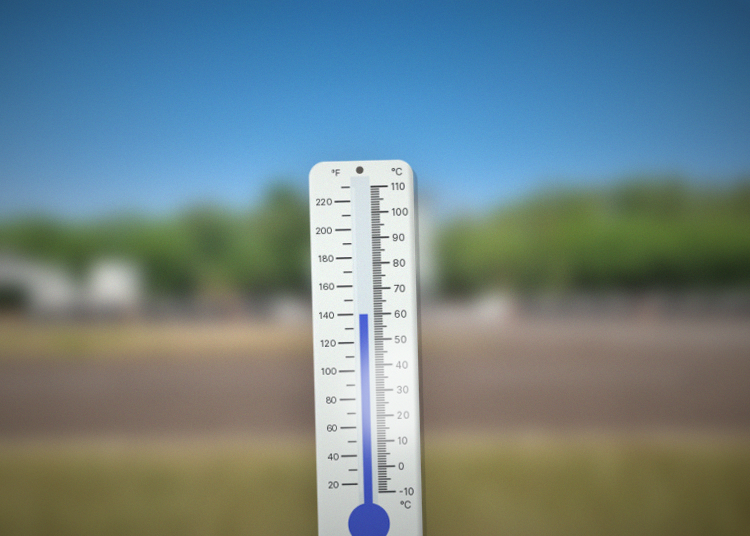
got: 60 °C
